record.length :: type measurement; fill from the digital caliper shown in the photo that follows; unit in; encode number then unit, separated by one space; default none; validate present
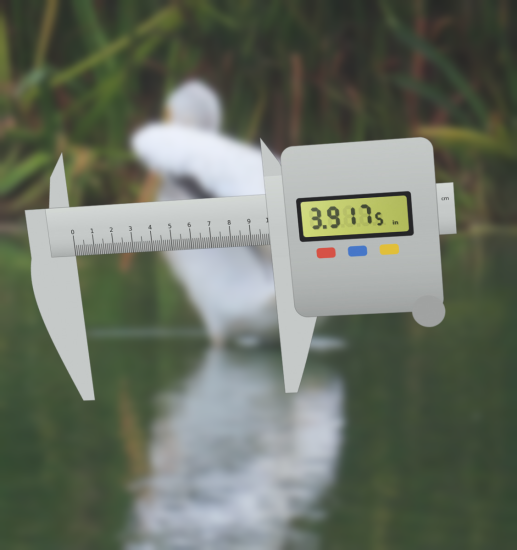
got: 3.9175 in
